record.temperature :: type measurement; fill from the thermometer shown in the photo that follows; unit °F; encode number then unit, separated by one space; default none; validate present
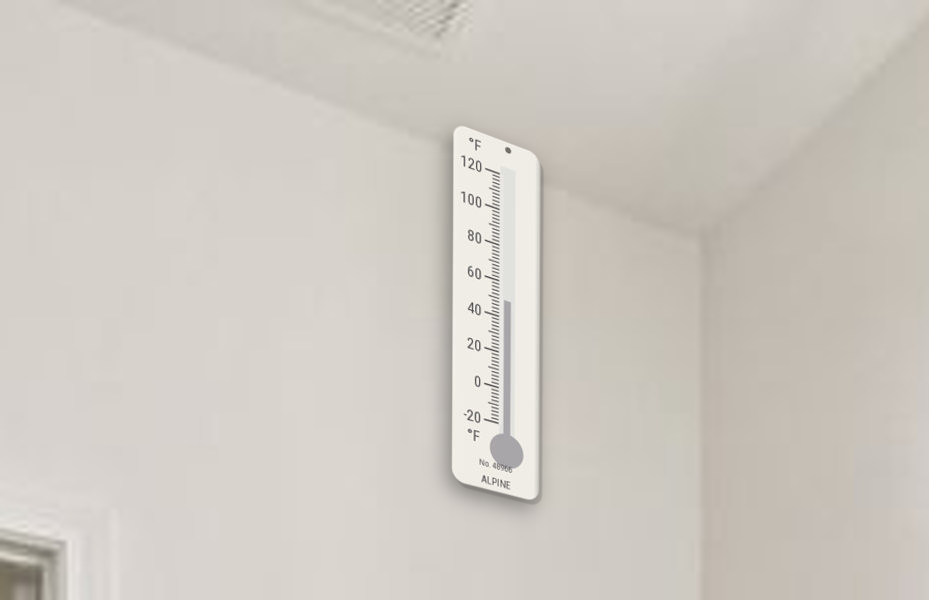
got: 50 °F
